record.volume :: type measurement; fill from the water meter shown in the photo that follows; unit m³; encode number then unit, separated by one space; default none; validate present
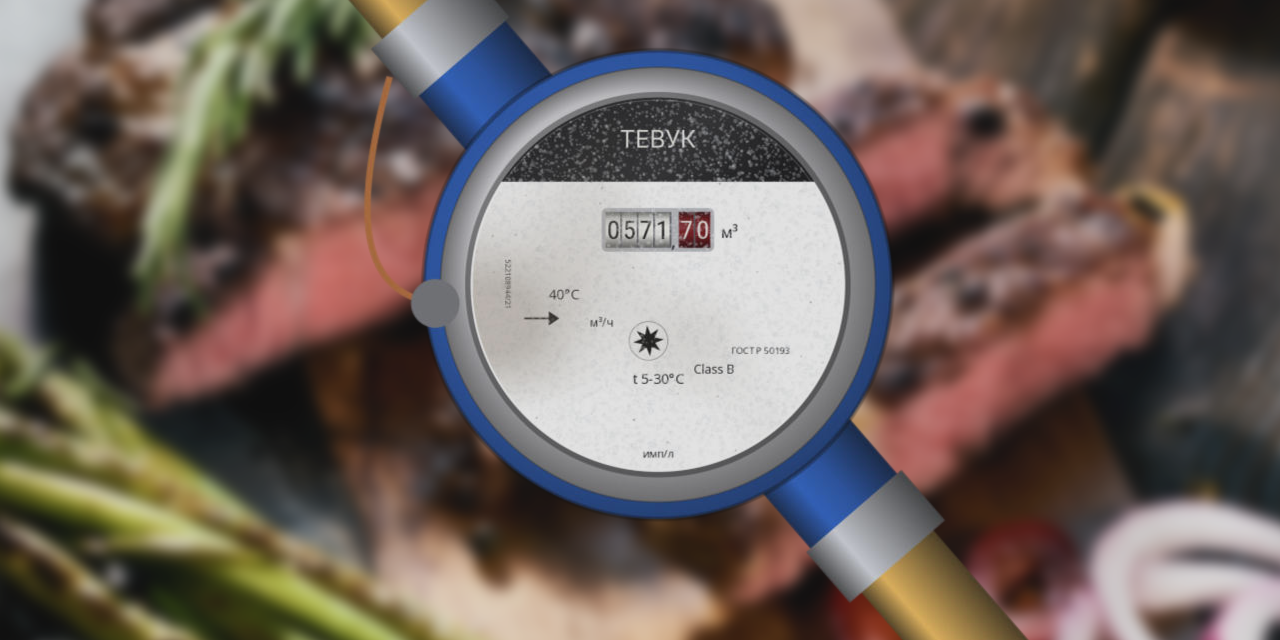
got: 571.70 m³
